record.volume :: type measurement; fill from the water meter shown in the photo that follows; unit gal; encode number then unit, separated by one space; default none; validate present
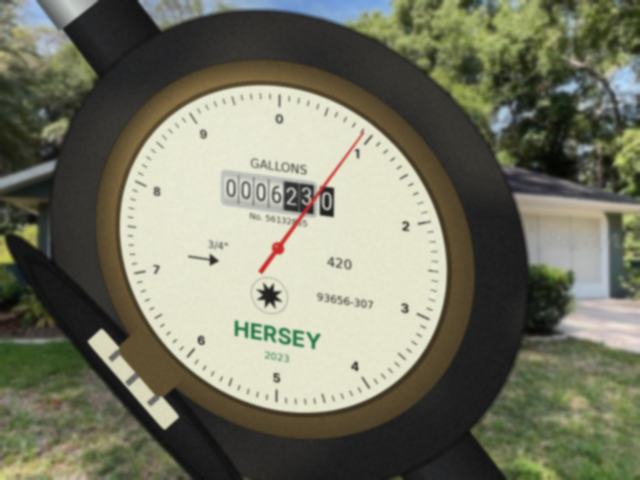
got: 6230.9 gal
